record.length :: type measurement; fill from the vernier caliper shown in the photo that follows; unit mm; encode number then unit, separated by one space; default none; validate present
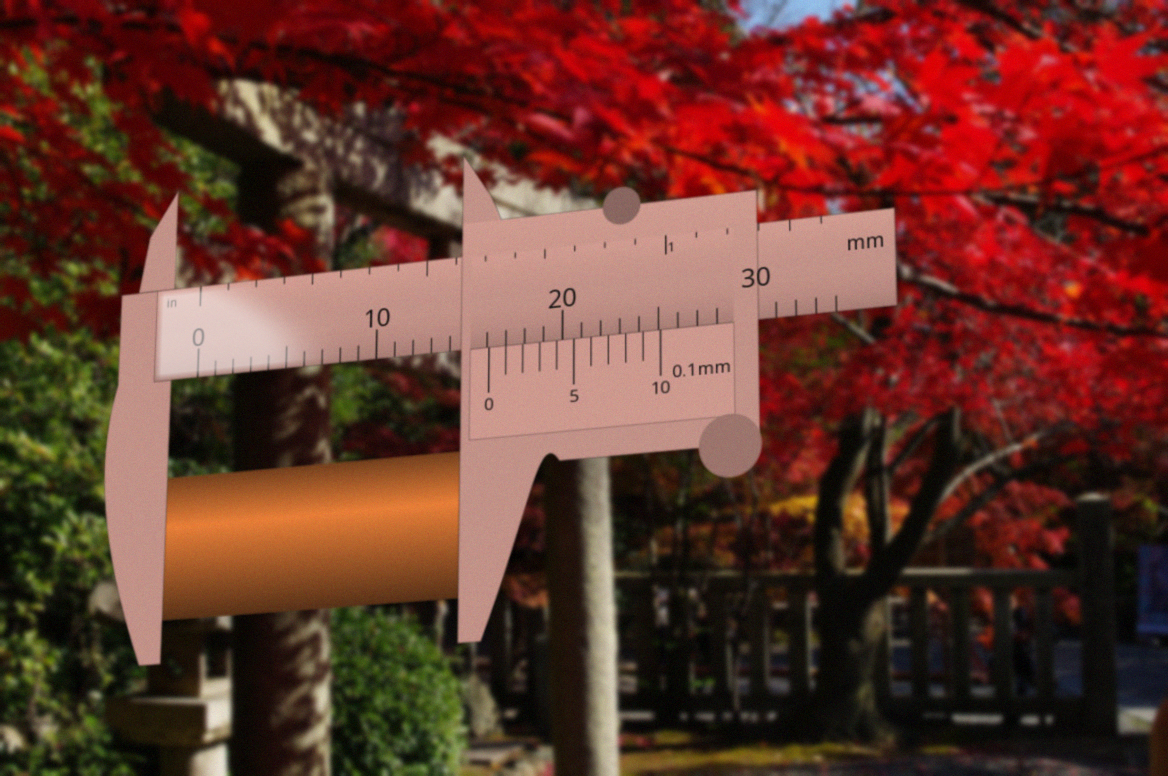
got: 16.1 mm
